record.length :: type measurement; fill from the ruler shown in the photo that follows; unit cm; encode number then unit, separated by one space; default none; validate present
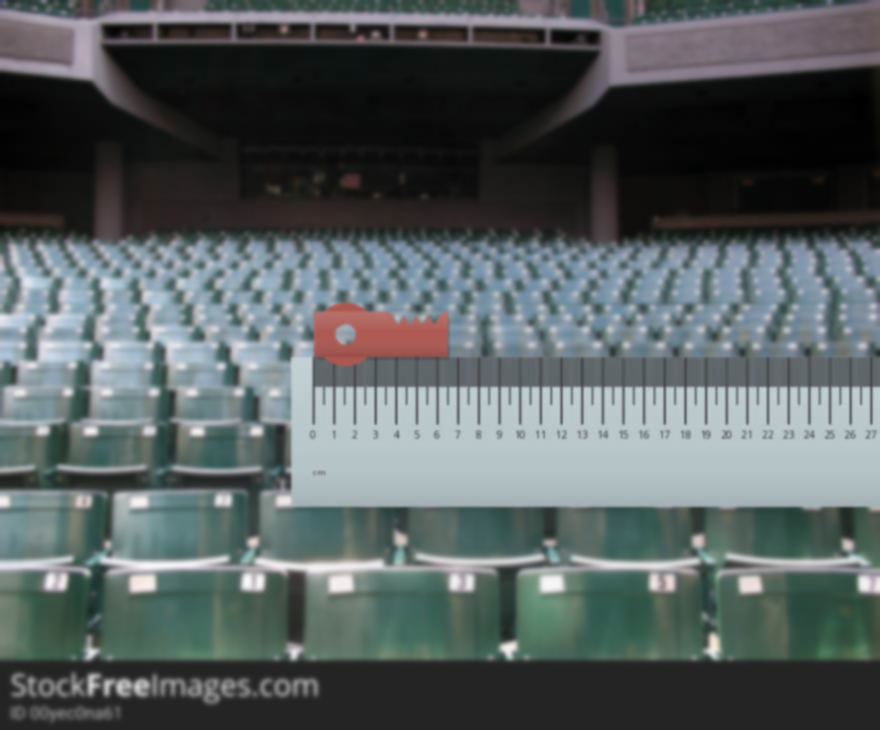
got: 6.5 cm
